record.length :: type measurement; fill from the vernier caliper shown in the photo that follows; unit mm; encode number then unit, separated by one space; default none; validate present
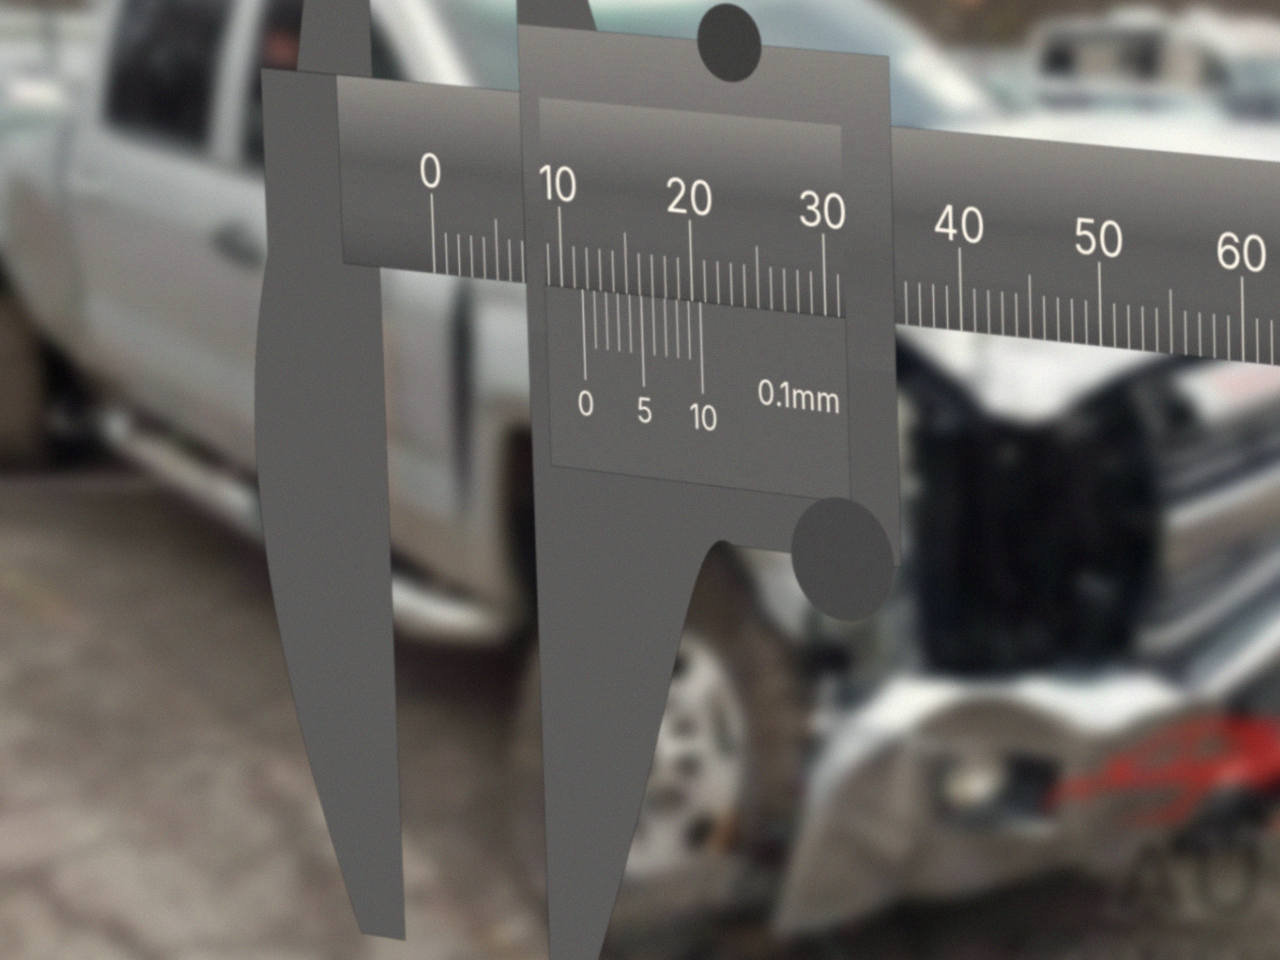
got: 11.6 mm
